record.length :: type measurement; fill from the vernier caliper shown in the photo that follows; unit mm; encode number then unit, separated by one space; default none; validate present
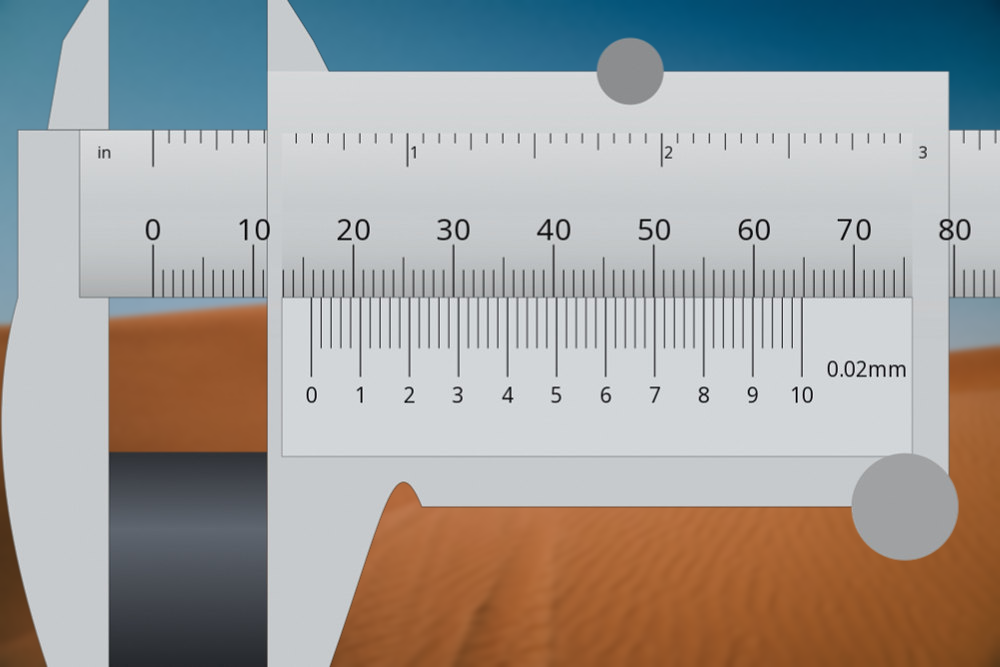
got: 15.8 mm
